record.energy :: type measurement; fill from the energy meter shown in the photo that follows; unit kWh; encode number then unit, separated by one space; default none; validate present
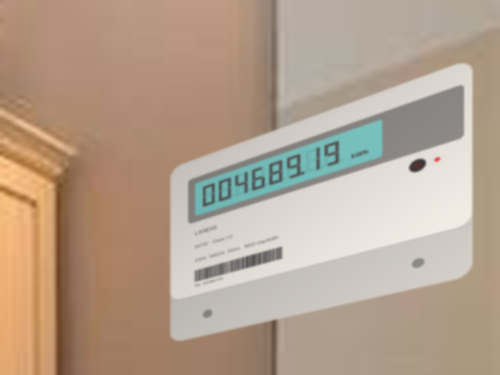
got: 4689.19 kWh
